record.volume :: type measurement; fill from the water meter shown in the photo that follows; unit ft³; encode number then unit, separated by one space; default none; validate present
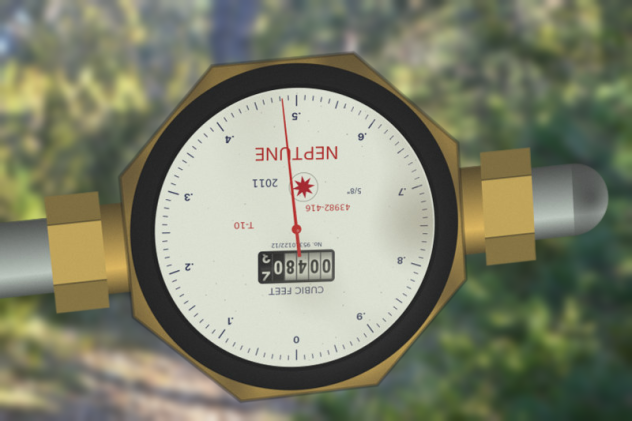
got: 4802.48 ft³
